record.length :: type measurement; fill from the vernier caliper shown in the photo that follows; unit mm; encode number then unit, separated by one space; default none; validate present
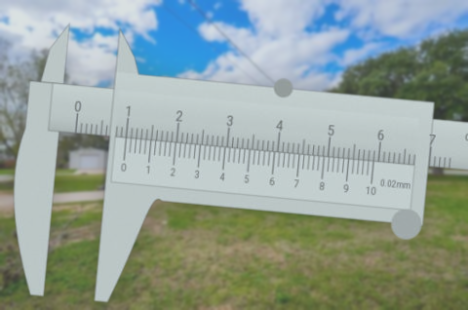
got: 10.0 mm
